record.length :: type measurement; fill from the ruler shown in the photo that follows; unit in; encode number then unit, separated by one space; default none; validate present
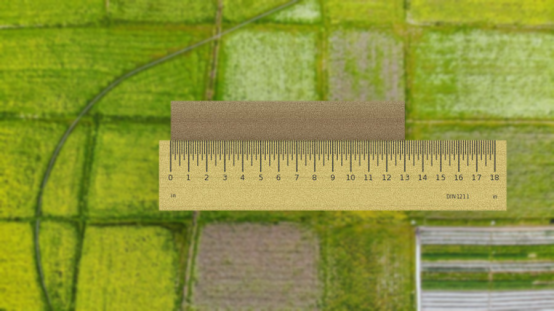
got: 13 in
